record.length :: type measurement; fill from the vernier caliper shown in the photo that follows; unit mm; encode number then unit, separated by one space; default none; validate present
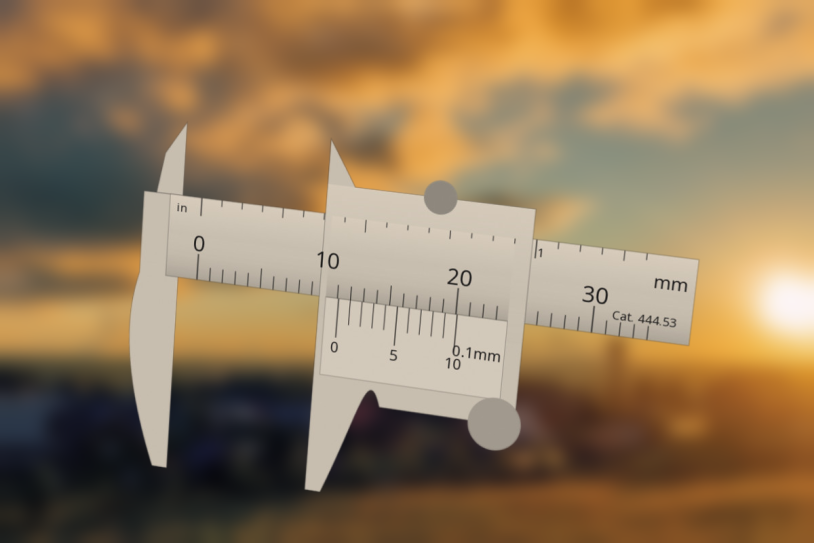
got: 11.1 mm
